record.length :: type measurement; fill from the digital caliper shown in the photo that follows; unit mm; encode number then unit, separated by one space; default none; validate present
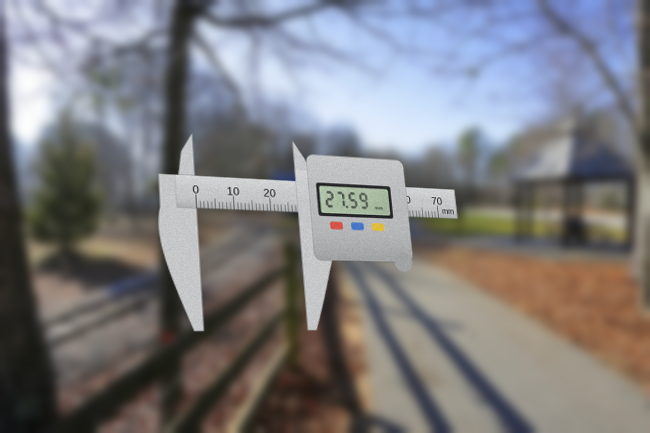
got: 27.59 mm
